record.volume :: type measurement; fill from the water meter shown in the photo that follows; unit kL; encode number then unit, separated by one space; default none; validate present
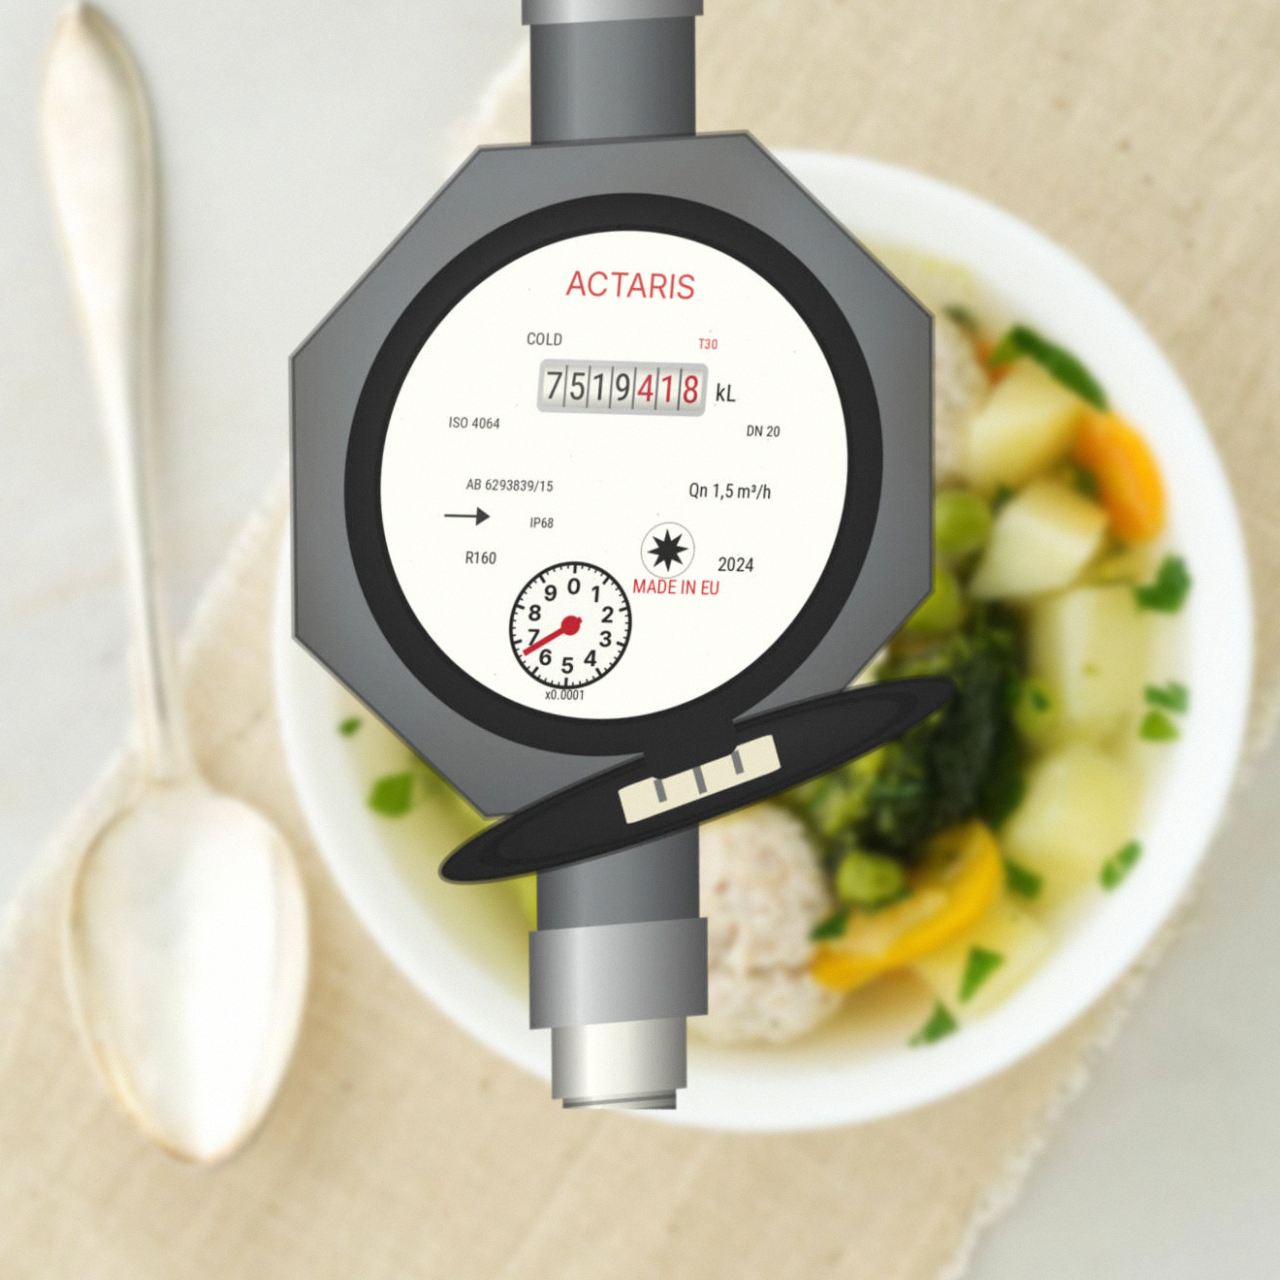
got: 7519.4186 kL
